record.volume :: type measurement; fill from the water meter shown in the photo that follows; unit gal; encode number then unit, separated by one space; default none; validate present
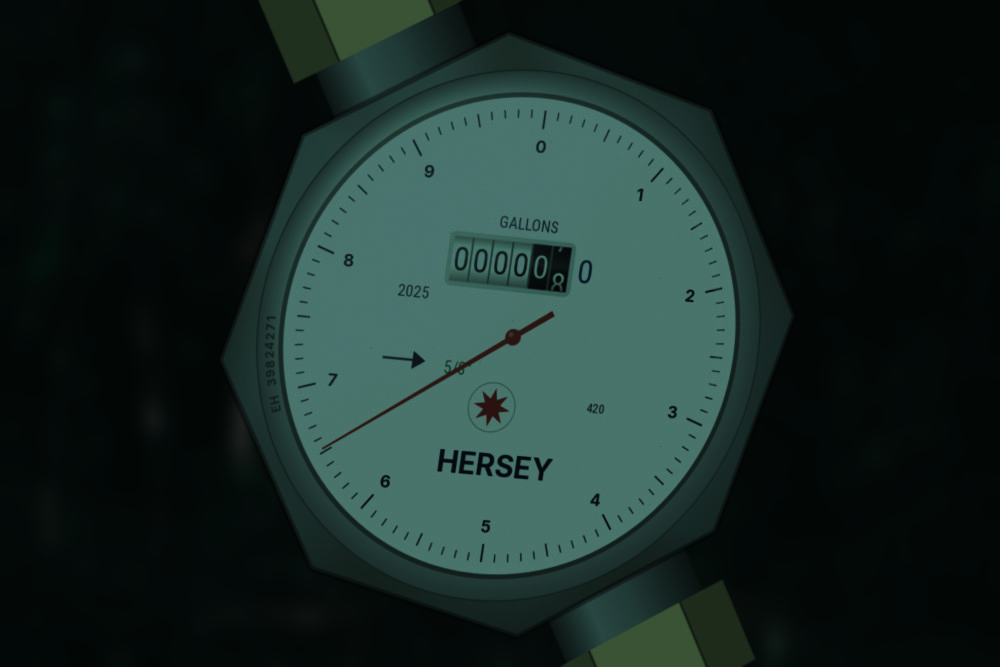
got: 76.5 gal
